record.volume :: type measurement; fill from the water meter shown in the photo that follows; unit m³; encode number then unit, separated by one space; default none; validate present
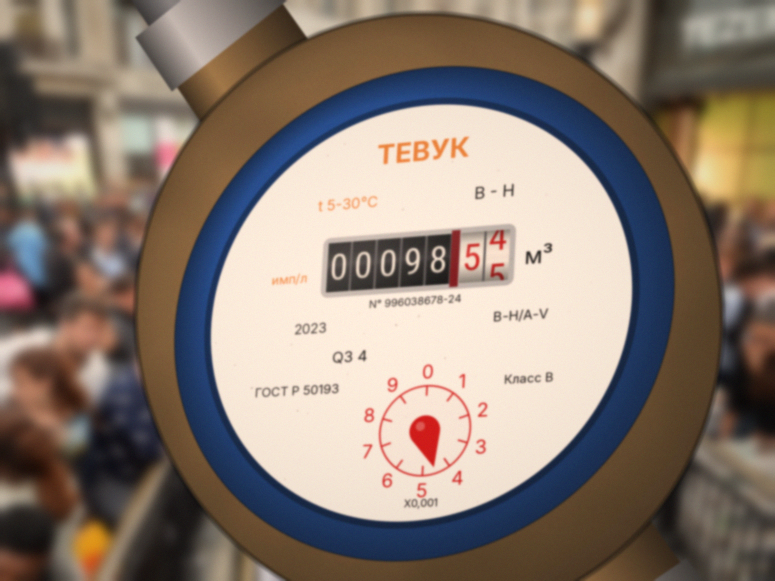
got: 98.544 m³
